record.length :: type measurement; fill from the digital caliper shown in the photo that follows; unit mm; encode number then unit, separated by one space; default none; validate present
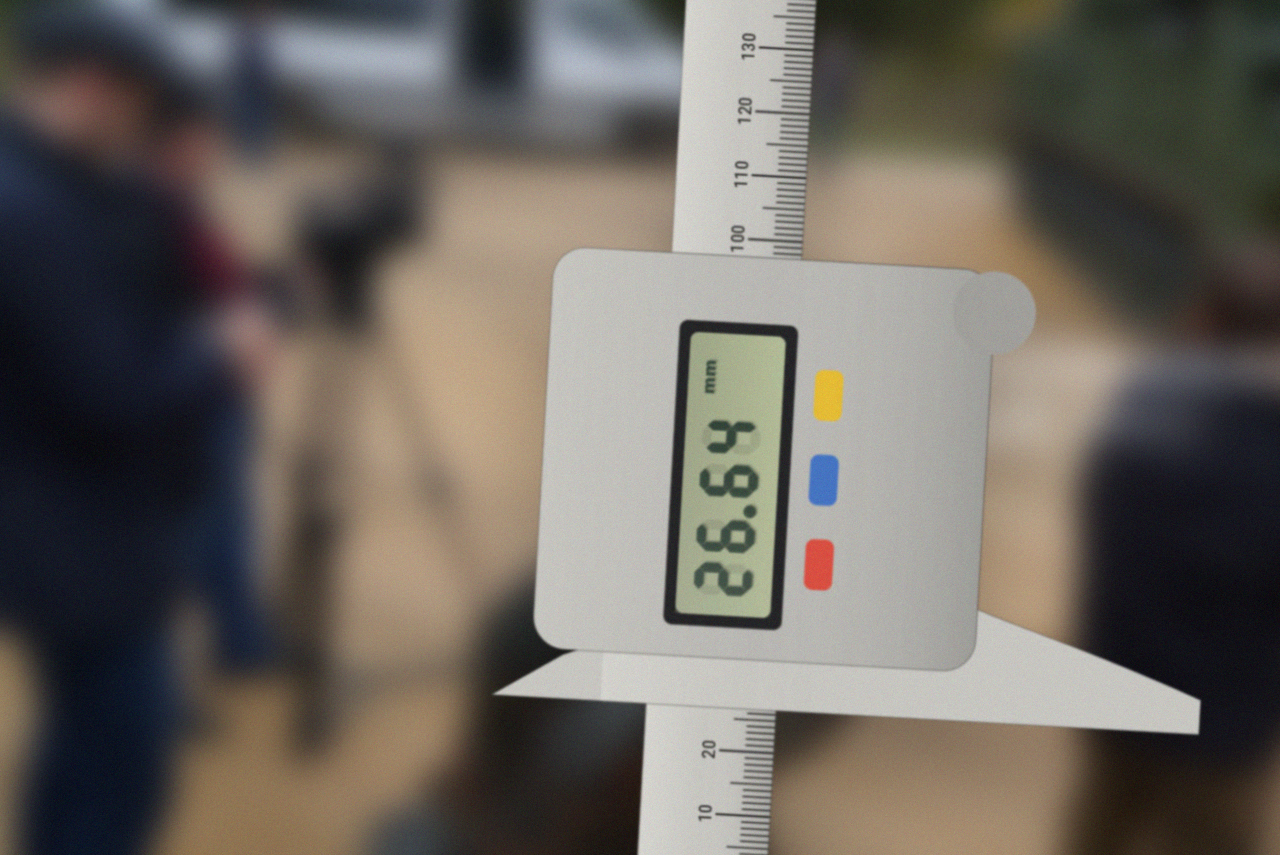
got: 26.64 mm
